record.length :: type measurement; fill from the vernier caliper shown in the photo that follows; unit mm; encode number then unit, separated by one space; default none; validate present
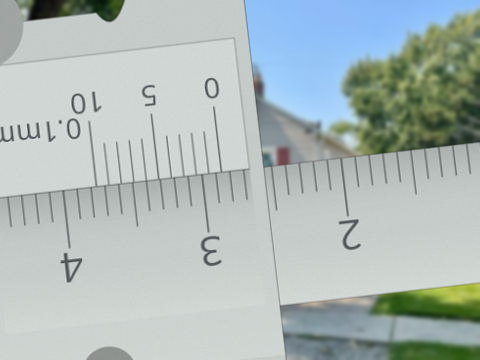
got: 28.6 mm
